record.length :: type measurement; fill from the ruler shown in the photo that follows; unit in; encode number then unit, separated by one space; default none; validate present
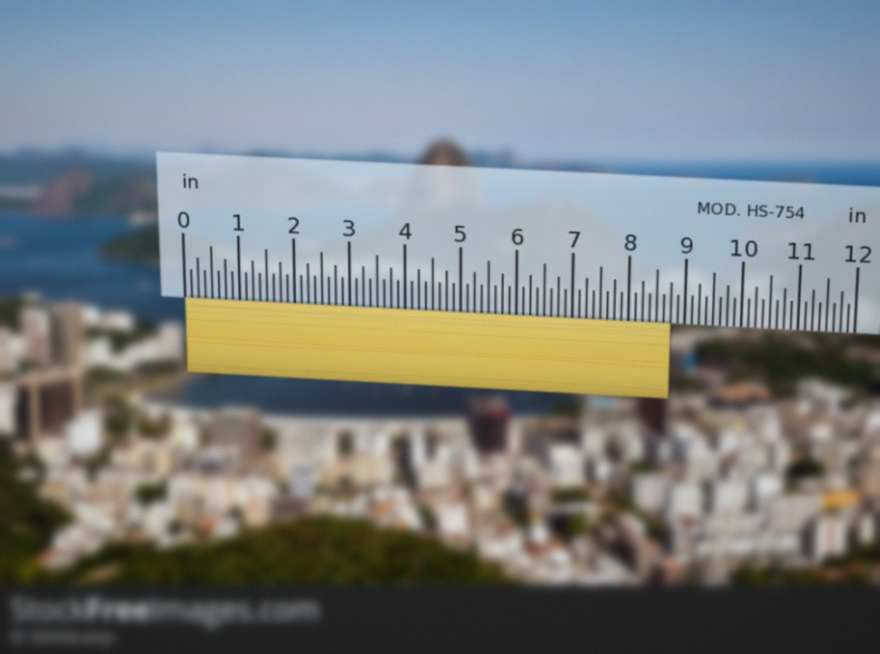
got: 8.75 in
